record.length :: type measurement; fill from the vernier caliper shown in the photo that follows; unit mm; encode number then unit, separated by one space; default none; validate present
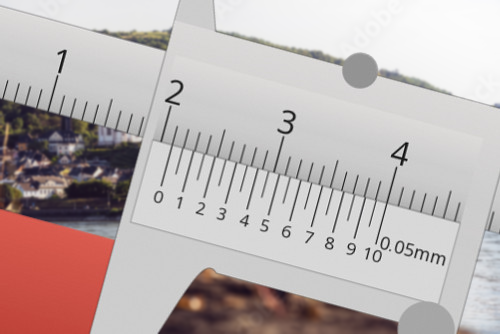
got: 21.0 mm
